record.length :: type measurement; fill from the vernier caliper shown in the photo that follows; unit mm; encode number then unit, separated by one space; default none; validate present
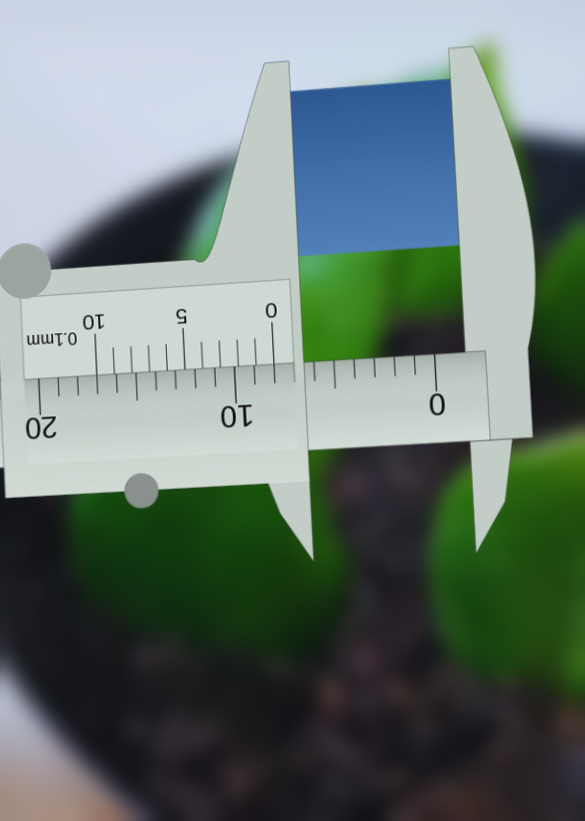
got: 8.0 mm
